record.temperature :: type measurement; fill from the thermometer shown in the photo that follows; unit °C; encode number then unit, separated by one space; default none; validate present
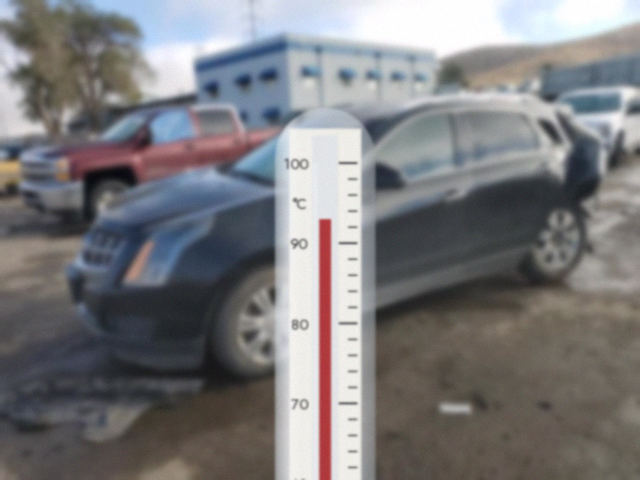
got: 93 °C
